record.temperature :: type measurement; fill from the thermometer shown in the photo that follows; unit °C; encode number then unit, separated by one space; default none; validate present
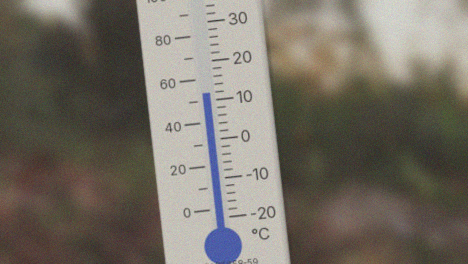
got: 12 °C
